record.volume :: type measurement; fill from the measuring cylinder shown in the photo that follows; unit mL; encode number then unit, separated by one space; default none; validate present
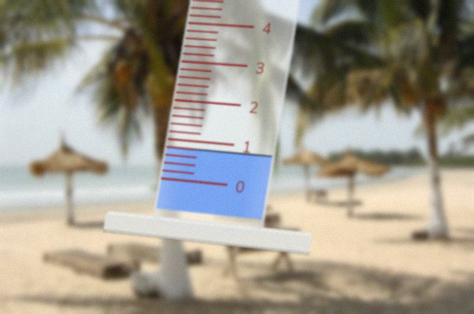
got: 0.8 mL
